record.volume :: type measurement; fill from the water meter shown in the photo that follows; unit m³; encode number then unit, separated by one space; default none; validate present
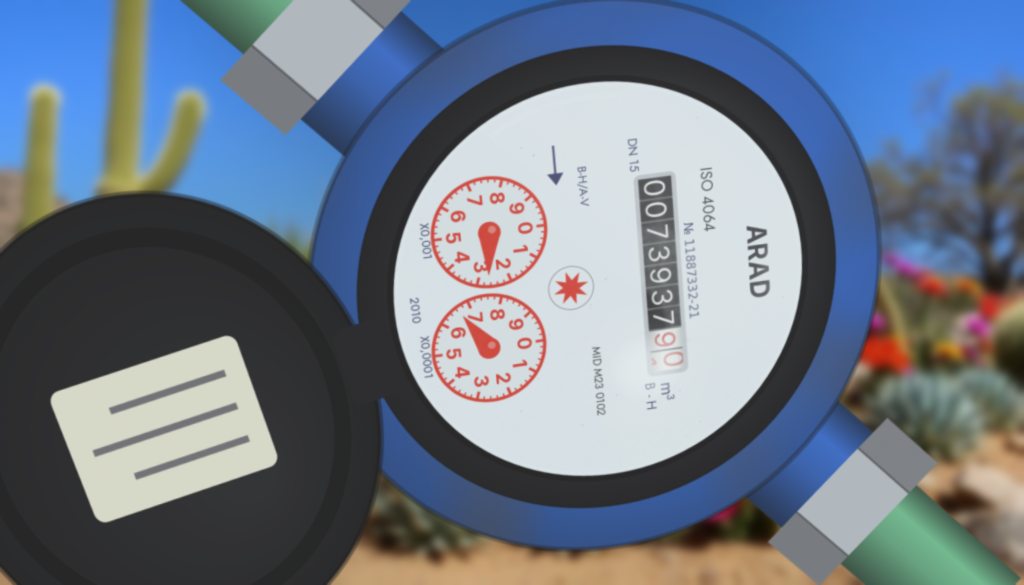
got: 73937.9026 m³
